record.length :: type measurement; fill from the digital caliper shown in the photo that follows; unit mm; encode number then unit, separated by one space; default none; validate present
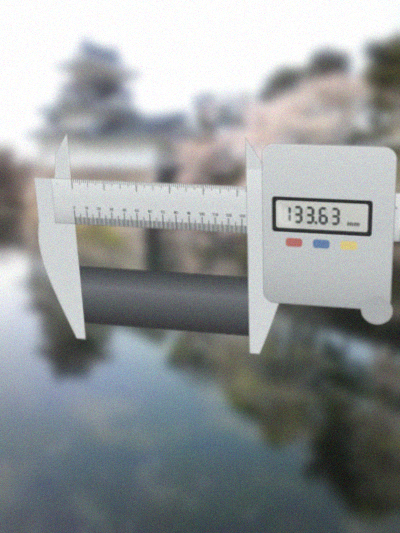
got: 133.63 mm
